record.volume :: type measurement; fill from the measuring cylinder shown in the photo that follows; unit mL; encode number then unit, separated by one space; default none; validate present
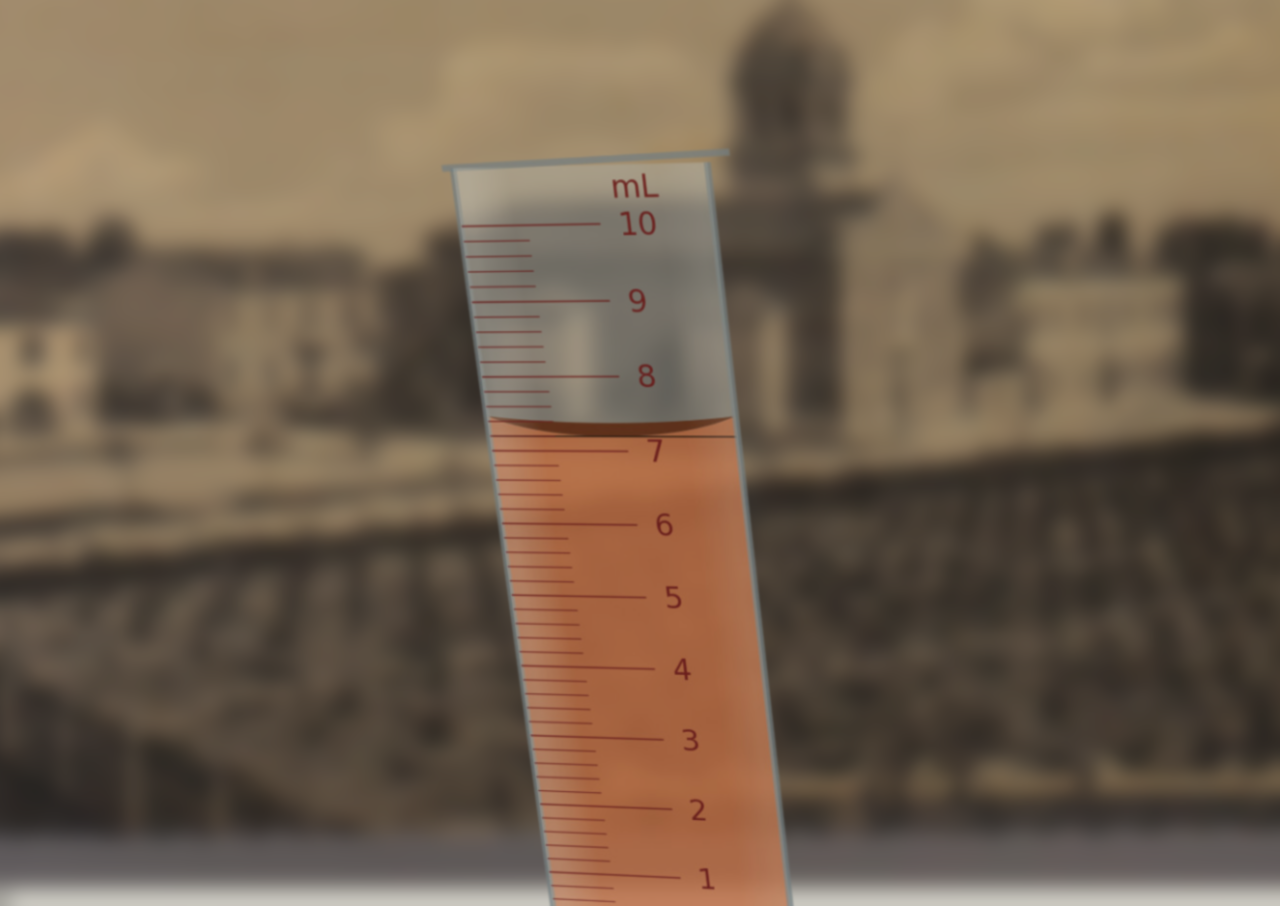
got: 7.2 mL
